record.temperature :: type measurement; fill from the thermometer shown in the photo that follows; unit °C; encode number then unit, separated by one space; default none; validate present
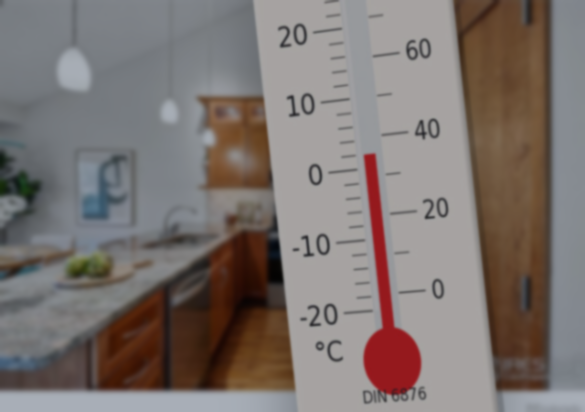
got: 2 °C
